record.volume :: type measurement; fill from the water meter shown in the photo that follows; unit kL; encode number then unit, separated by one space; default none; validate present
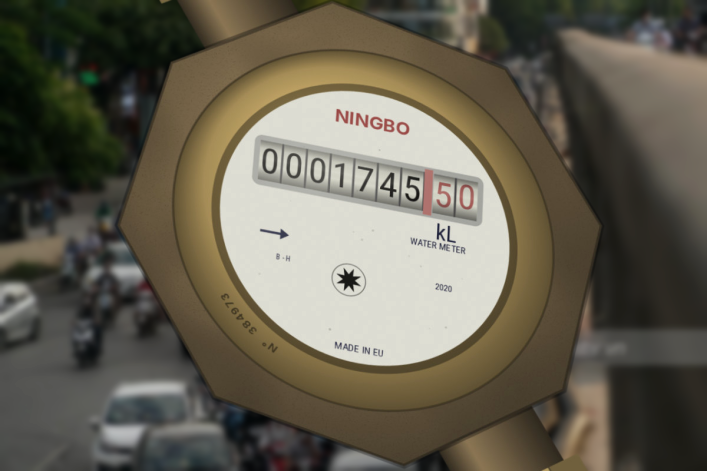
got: 1745.50 kL
